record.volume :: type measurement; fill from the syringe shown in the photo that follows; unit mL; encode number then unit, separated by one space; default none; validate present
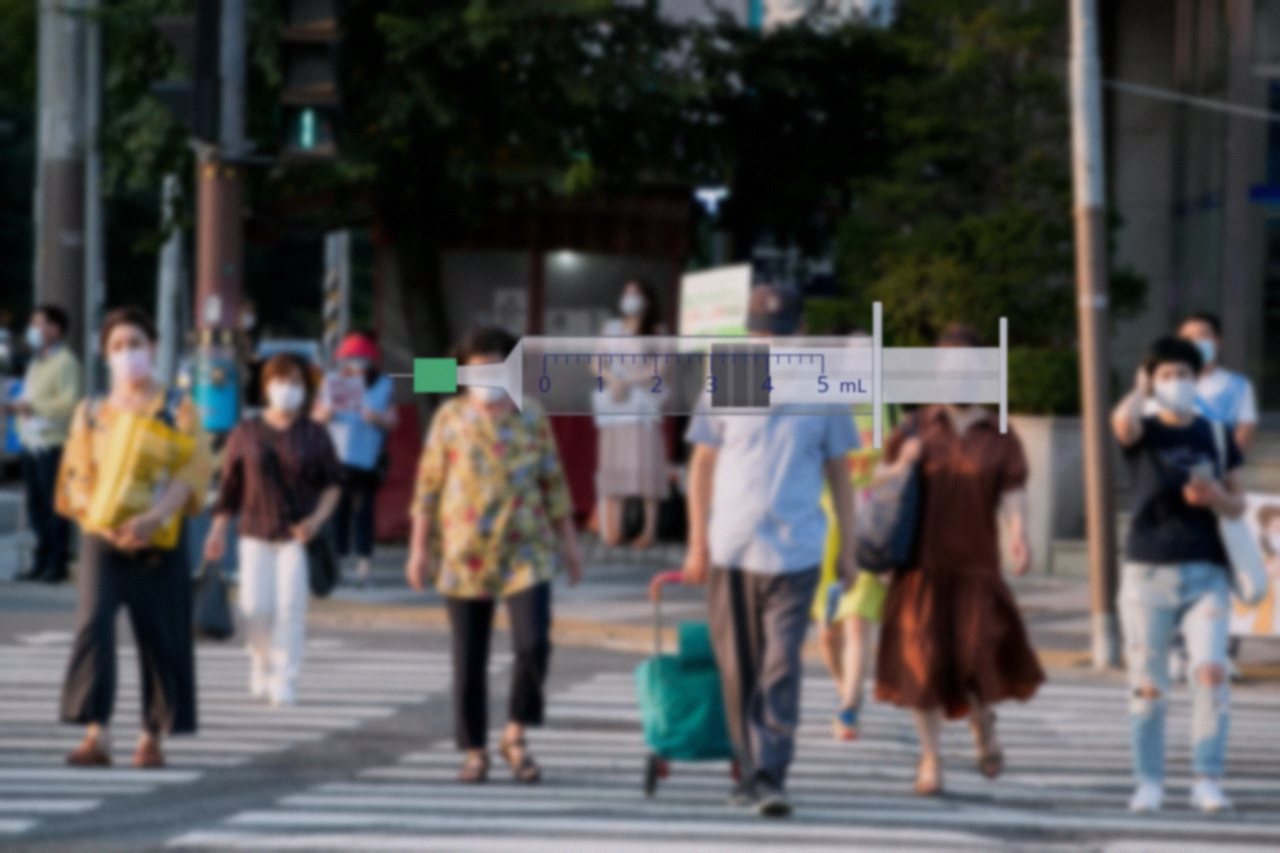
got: 3 mL
